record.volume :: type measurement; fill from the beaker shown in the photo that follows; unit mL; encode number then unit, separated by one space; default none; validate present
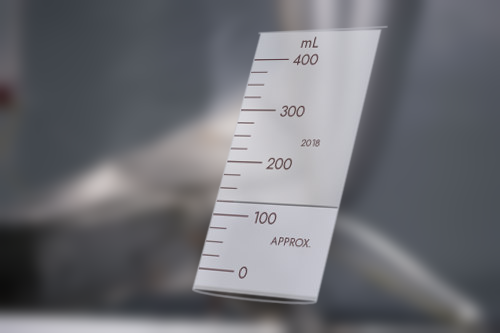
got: 125 mL
